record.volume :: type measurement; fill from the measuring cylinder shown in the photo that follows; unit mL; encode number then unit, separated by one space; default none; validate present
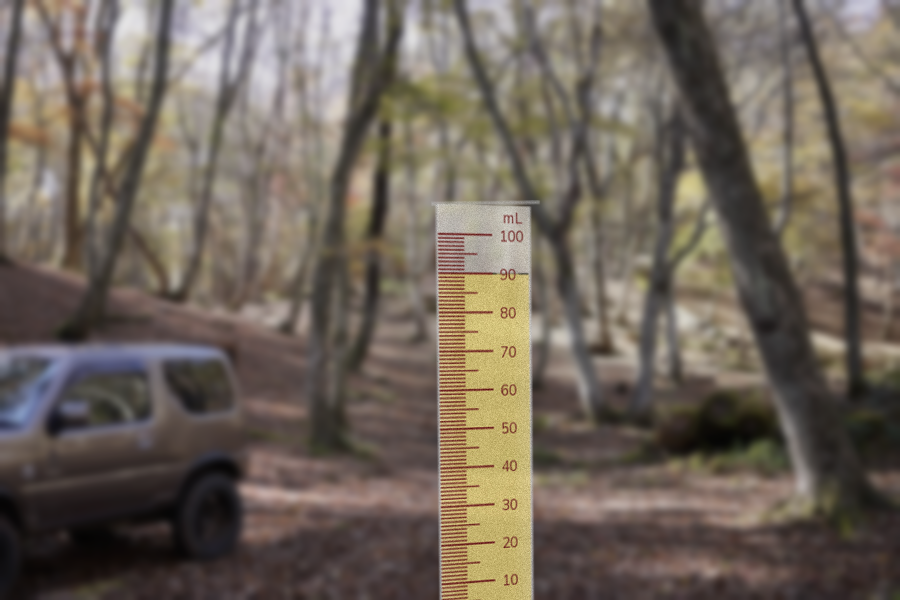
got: 90 mL
